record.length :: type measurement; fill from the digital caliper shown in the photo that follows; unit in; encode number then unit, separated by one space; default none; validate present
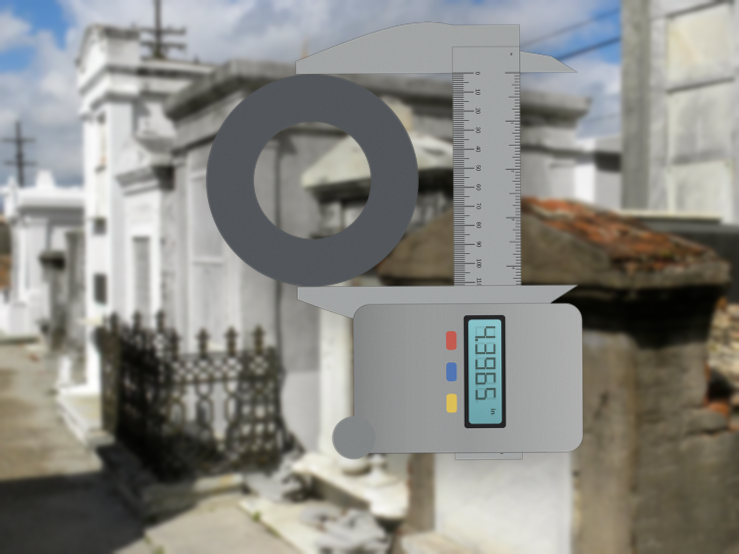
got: 4.3965 in
